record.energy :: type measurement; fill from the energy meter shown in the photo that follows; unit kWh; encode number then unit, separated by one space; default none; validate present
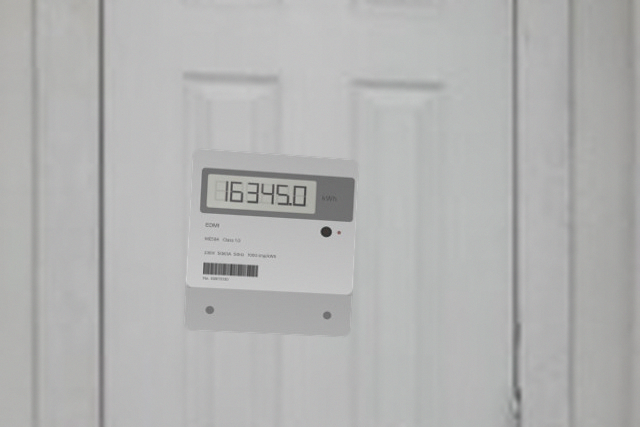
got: 16345.0 kWh
